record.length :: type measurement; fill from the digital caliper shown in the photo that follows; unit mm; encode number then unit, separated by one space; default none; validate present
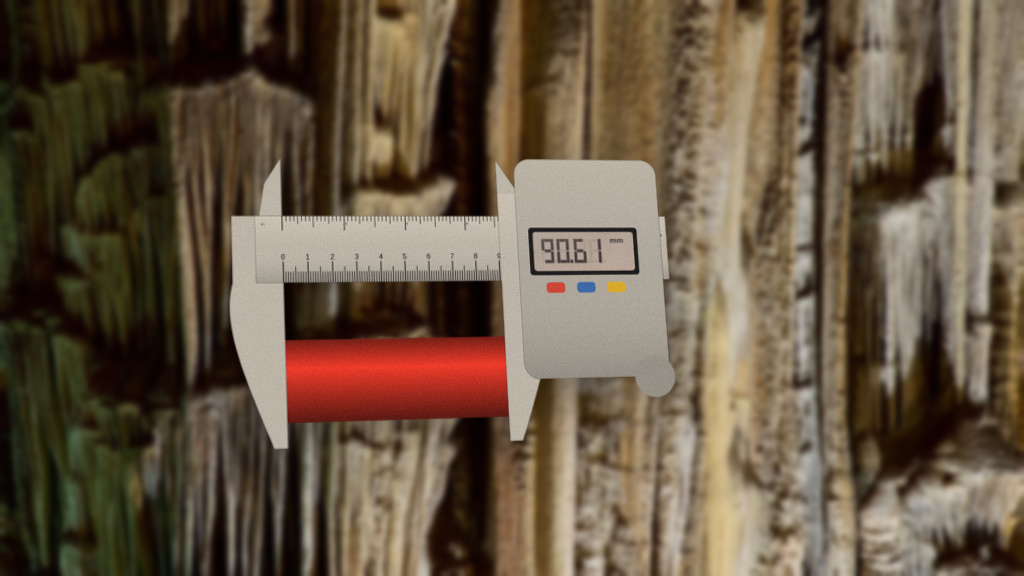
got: 90.61 mm
